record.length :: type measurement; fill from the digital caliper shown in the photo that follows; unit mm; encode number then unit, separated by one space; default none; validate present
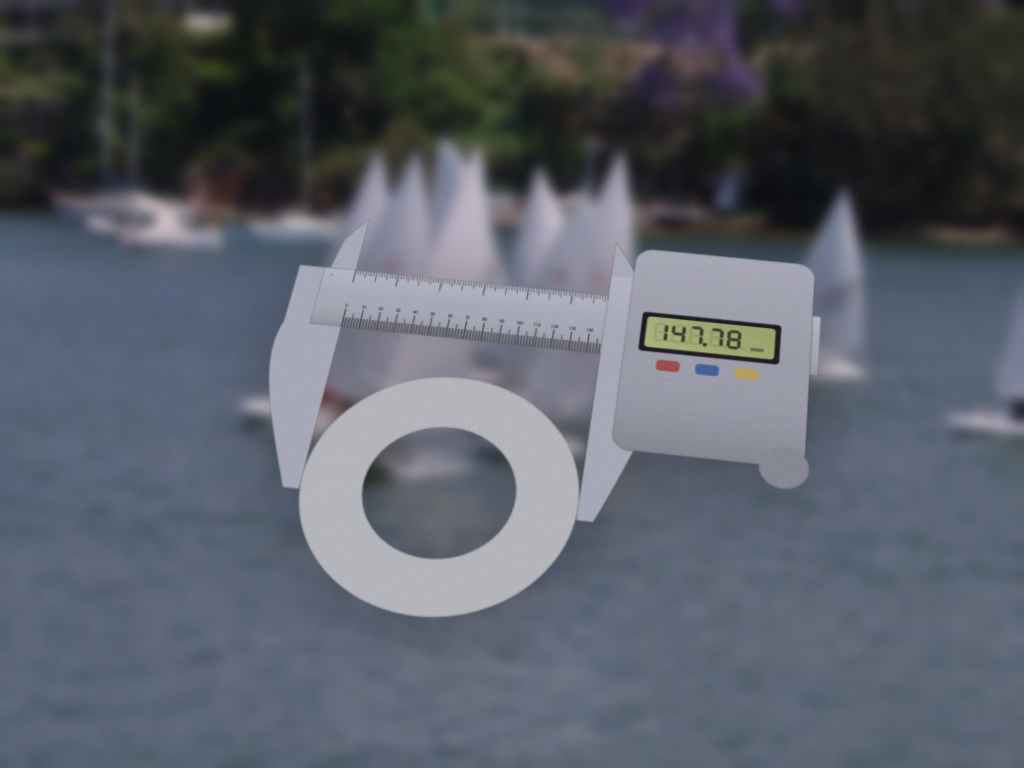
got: 147.78 mm
